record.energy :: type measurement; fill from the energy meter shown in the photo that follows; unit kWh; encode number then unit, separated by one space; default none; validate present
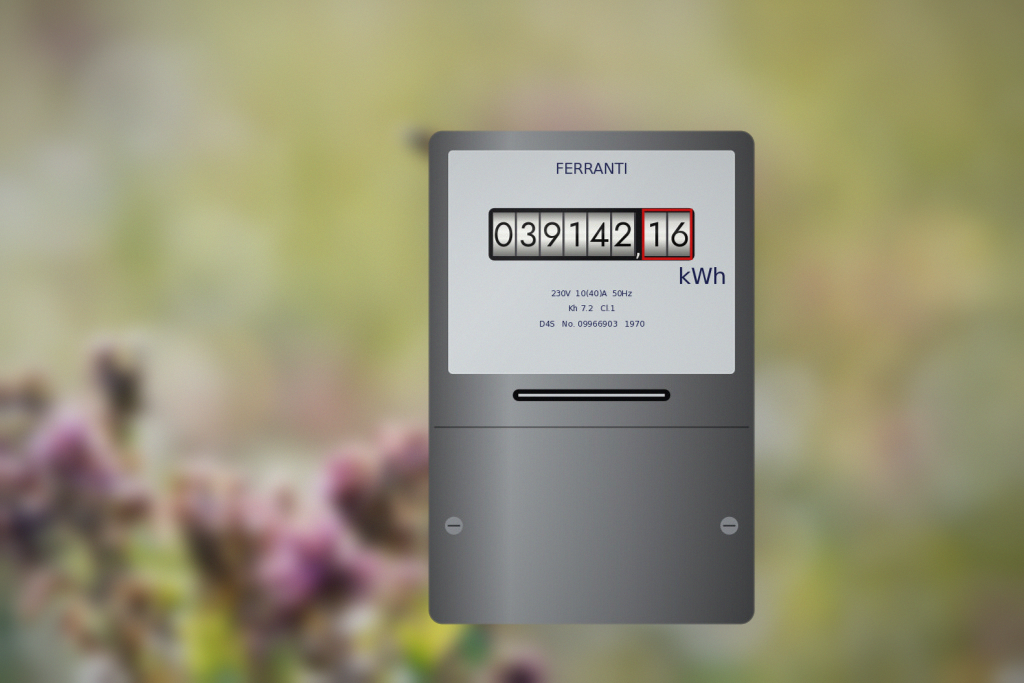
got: 39142.16 kWh
